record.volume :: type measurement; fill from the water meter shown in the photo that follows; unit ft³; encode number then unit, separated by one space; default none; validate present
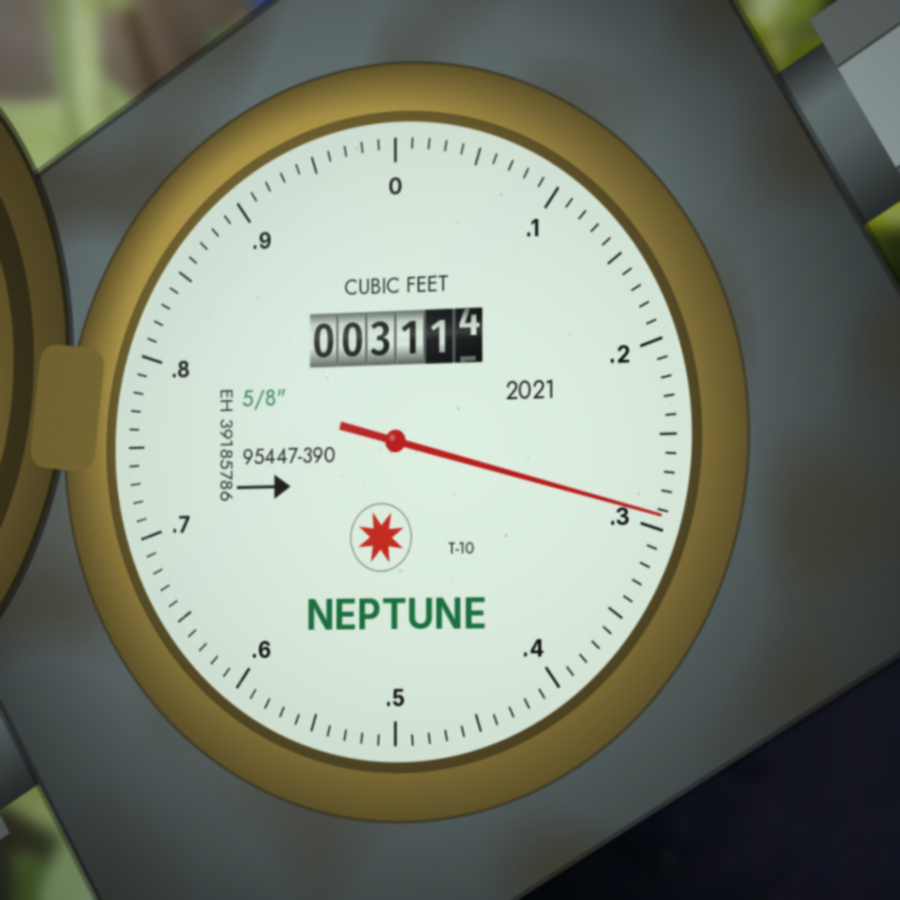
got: 3114.29 ft³
